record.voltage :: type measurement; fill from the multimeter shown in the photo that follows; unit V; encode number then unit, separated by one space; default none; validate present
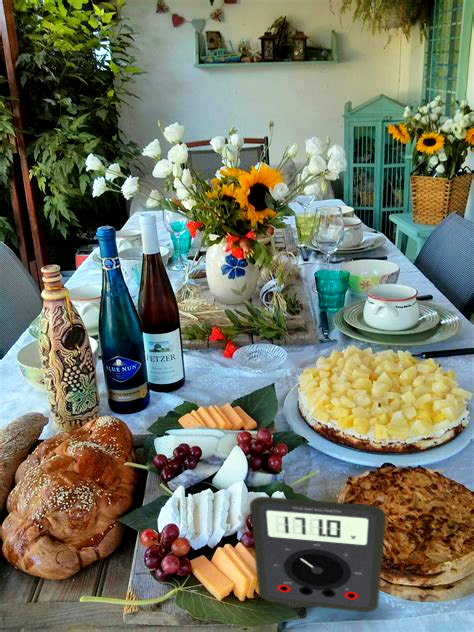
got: 171.0 V
